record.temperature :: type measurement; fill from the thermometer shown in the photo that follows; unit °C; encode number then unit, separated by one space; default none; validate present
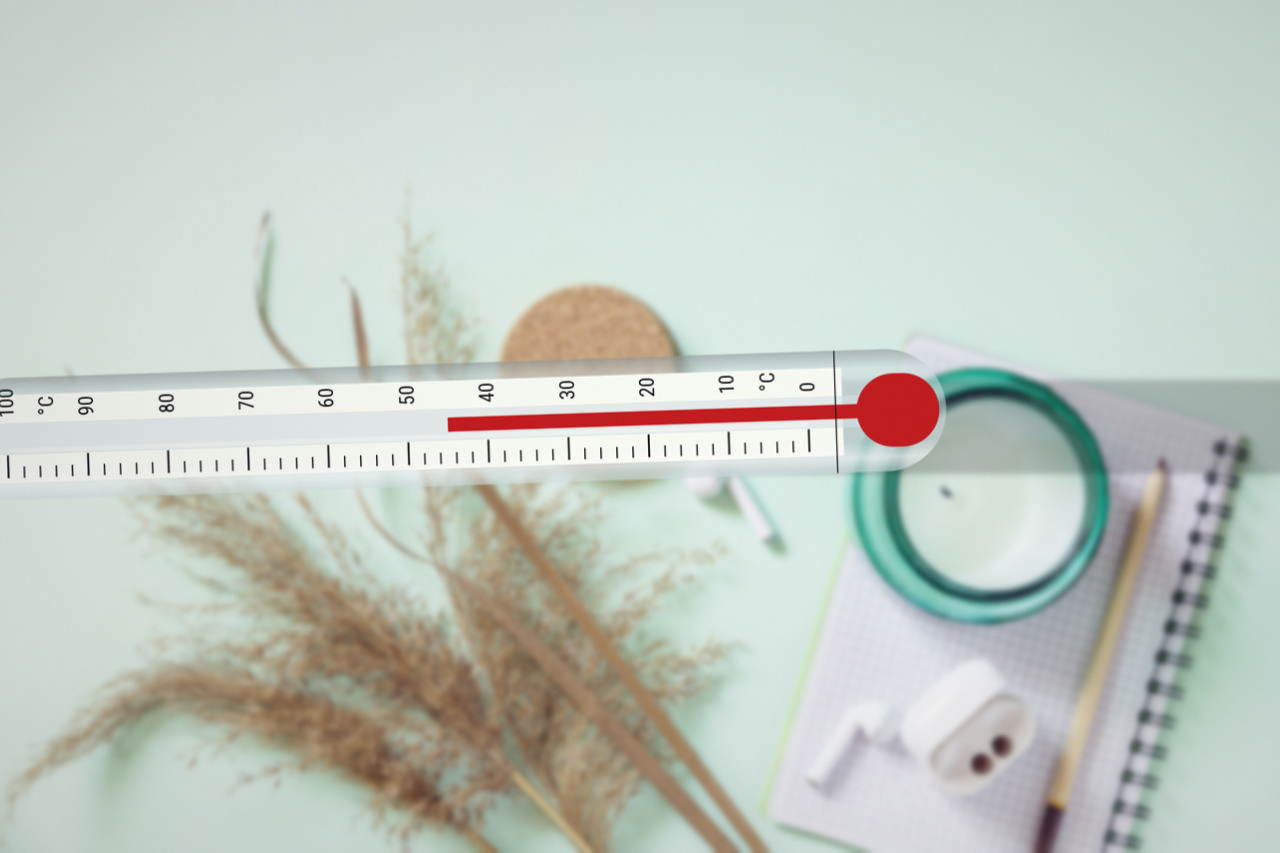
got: 45 °C
